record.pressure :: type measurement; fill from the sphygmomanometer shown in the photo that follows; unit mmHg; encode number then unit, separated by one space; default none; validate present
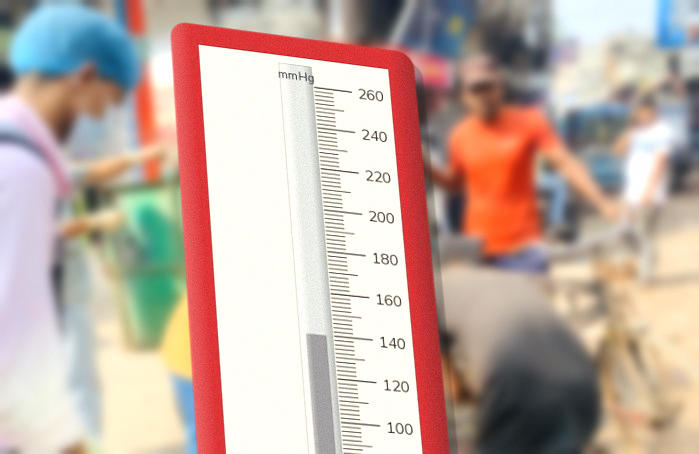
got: 140 mmHg
